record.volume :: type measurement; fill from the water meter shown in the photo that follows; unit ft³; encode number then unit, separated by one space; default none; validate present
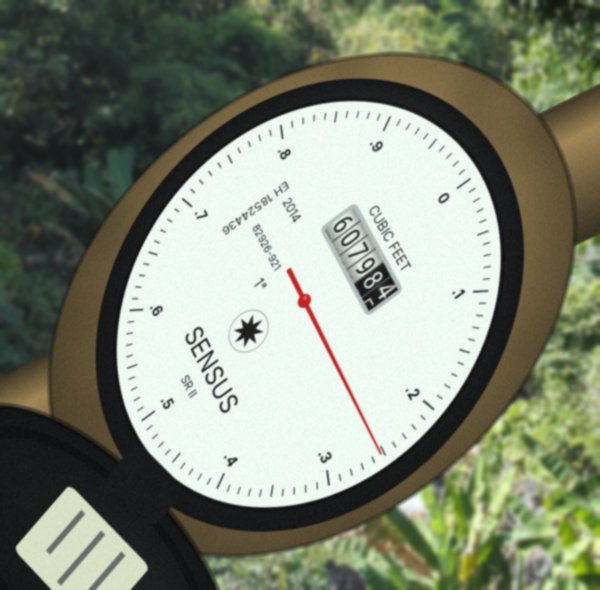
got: 607984.25 ft³
